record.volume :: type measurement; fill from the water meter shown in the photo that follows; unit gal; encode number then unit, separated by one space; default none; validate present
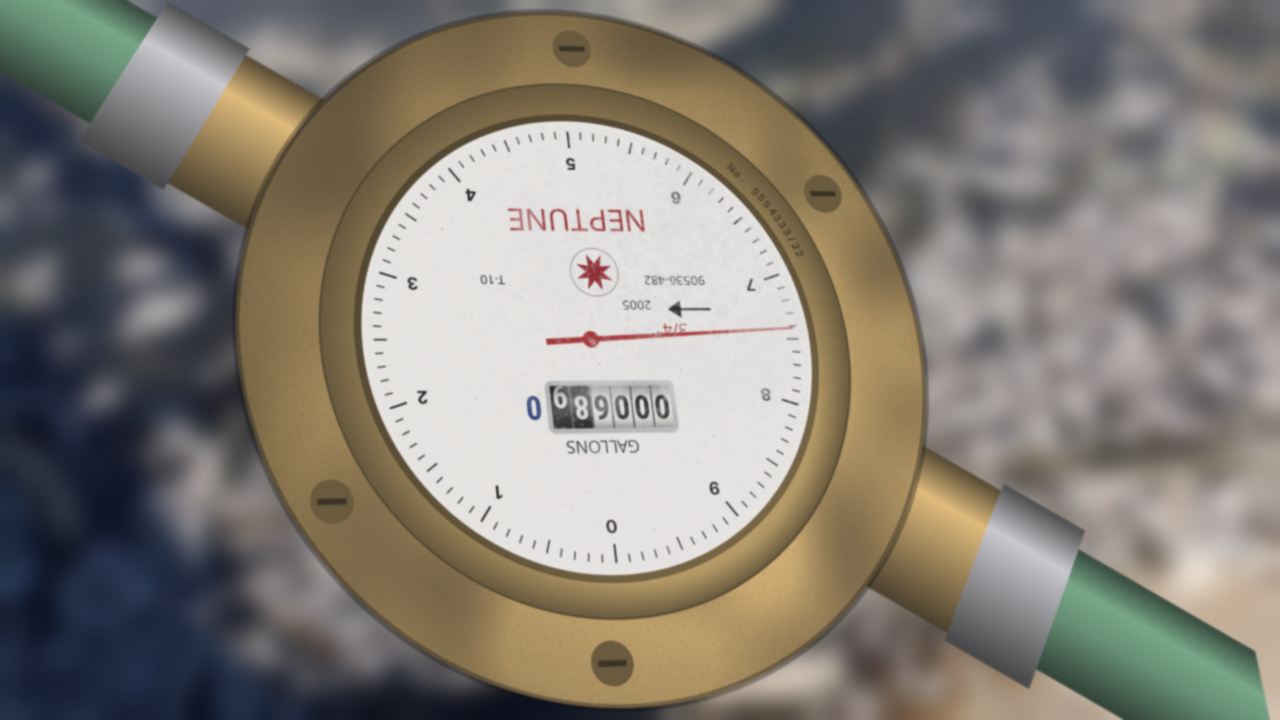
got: 6887.4 gal
